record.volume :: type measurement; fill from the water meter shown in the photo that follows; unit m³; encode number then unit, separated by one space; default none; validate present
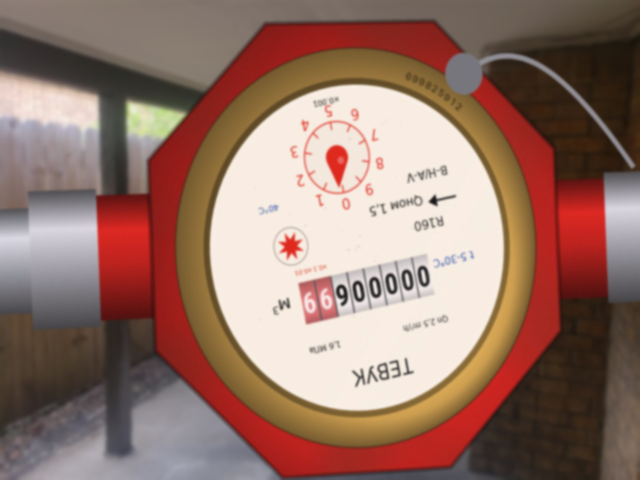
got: 6.990 m³
